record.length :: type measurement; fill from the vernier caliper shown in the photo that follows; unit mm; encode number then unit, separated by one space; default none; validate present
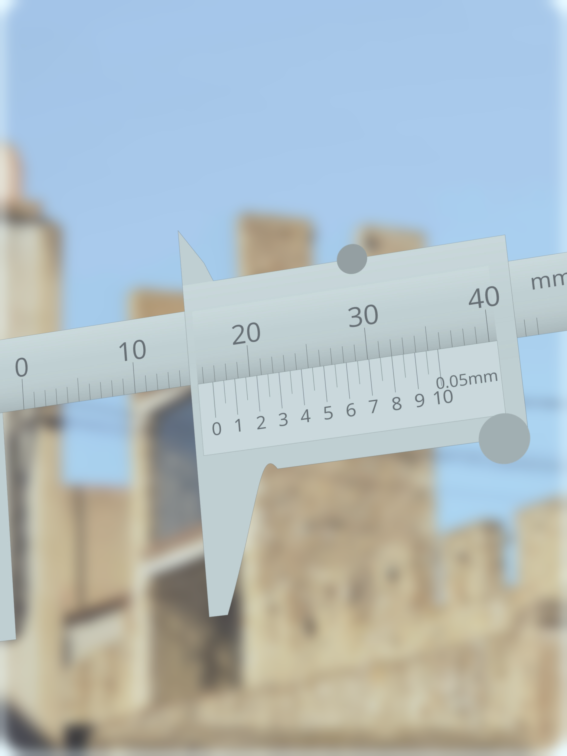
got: 16.8 mm
